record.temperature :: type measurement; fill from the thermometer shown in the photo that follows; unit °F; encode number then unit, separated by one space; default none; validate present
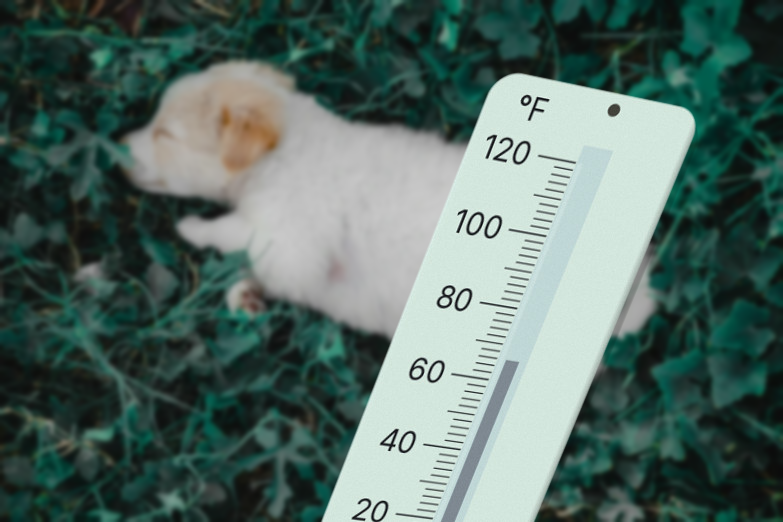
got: 66 °F
